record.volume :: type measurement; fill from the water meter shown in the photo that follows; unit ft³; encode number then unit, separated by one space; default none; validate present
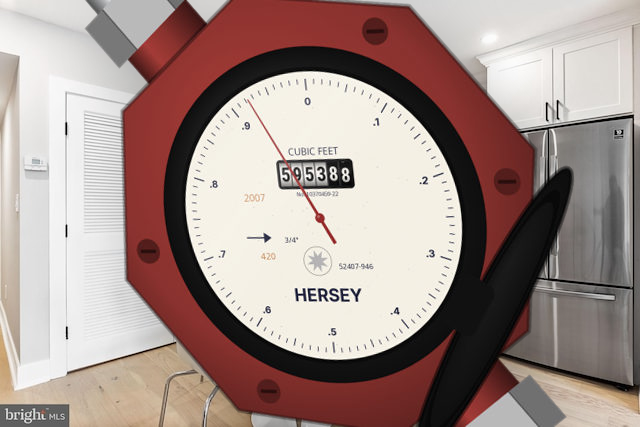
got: 595387.92 ft³
